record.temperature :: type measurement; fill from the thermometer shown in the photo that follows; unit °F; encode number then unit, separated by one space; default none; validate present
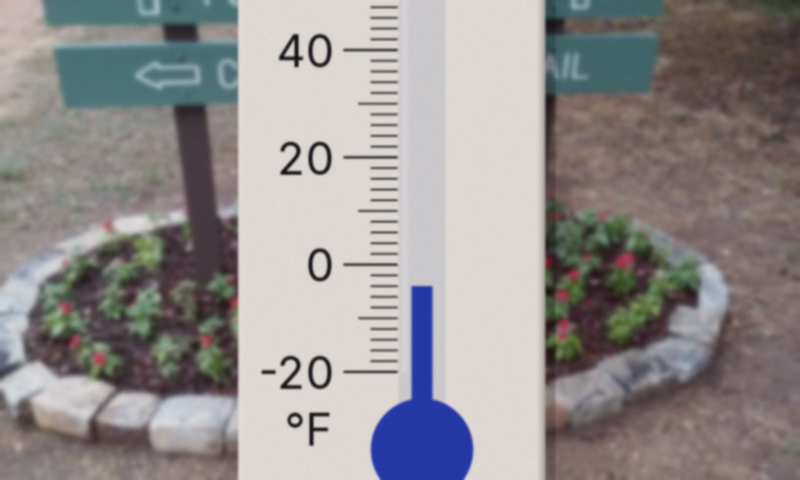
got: -4 °F
